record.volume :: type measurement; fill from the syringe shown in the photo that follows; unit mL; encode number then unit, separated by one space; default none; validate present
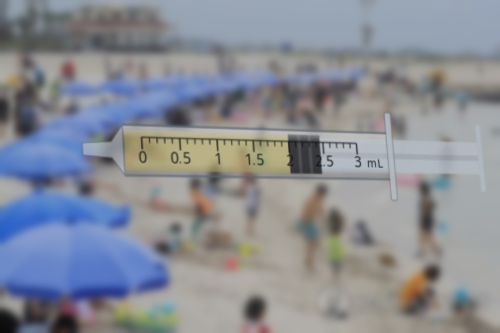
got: 2 mL
